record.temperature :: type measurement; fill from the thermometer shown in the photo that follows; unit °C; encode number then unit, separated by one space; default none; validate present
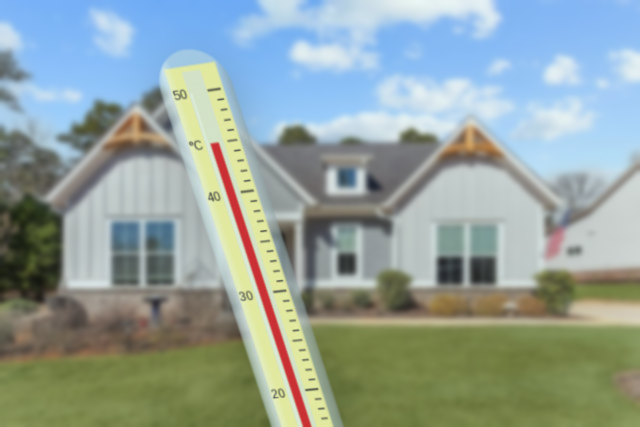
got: 45 °C
